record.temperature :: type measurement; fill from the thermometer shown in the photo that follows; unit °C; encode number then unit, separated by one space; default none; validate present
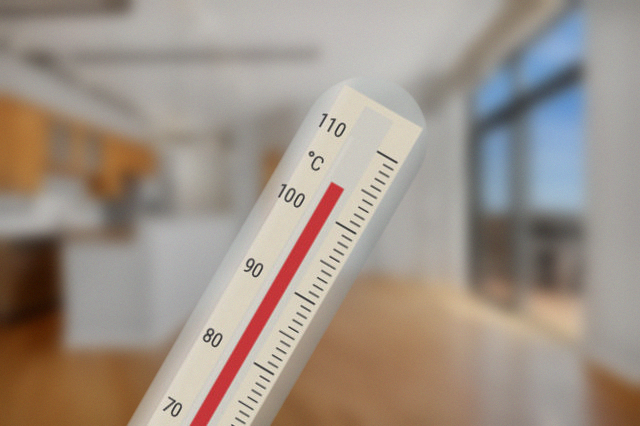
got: 104 °C
